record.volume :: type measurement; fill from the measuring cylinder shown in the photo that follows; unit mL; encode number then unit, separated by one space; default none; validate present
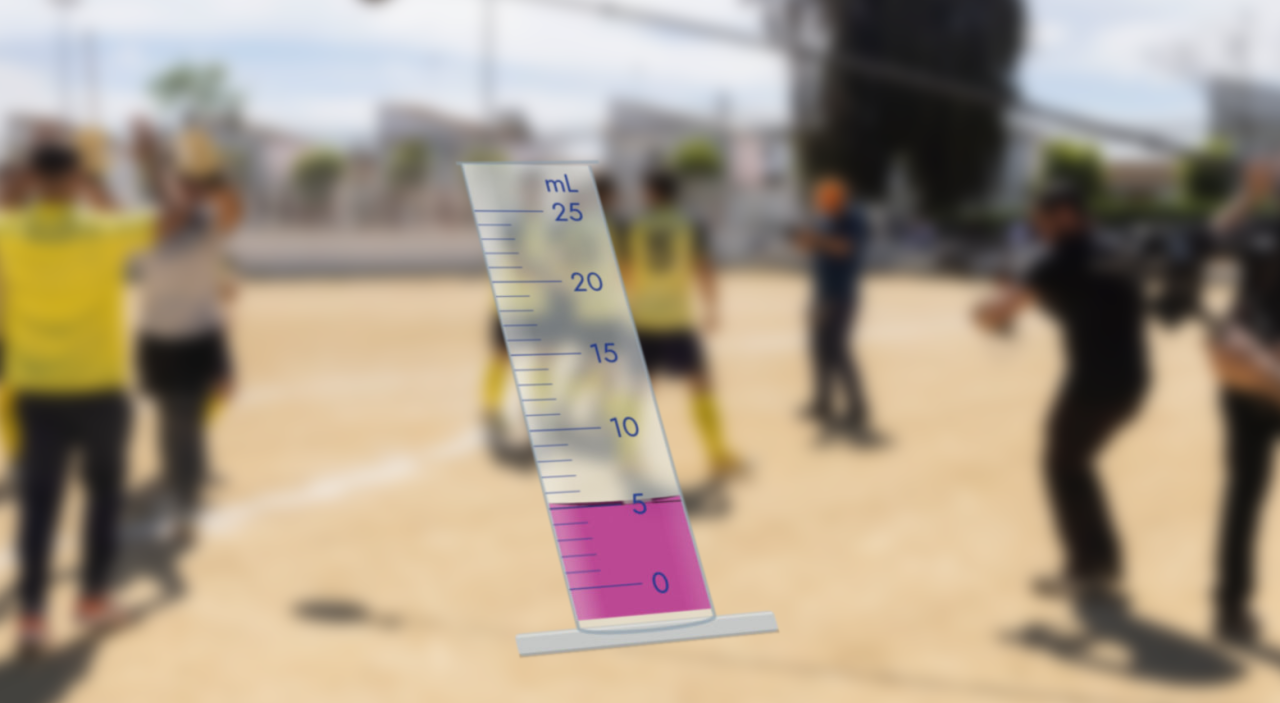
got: 5 mL
